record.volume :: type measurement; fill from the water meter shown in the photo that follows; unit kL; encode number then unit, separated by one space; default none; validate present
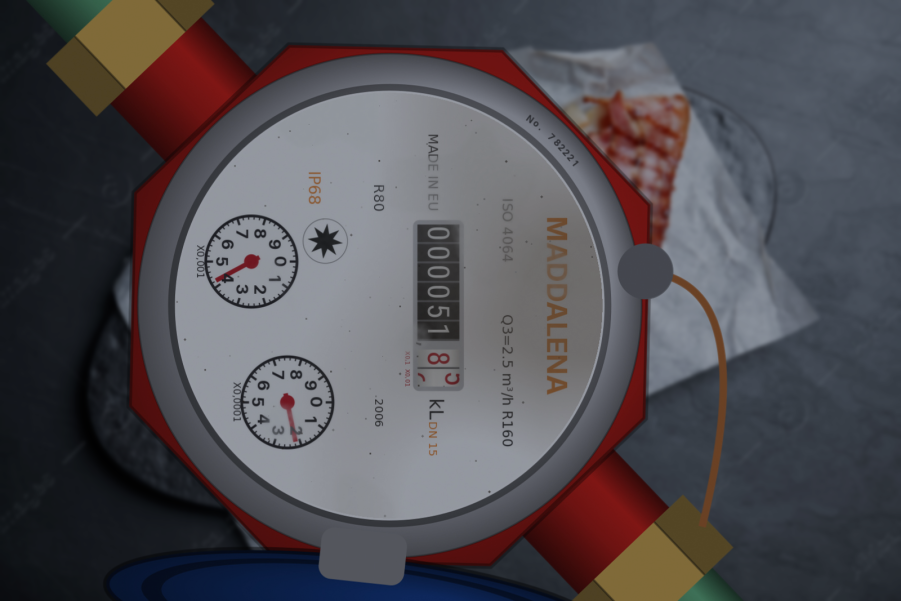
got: 51.8542 kL
